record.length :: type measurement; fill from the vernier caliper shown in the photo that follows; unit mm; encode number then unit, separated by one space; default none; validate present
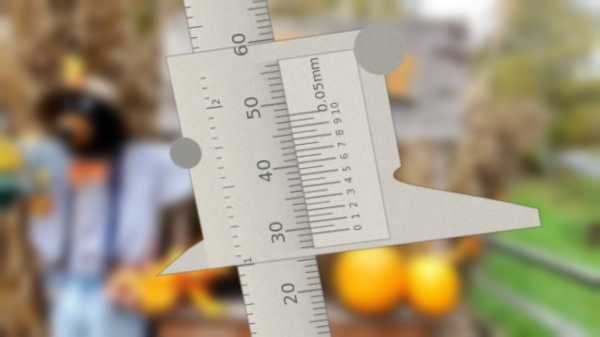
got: 29.0 mm
